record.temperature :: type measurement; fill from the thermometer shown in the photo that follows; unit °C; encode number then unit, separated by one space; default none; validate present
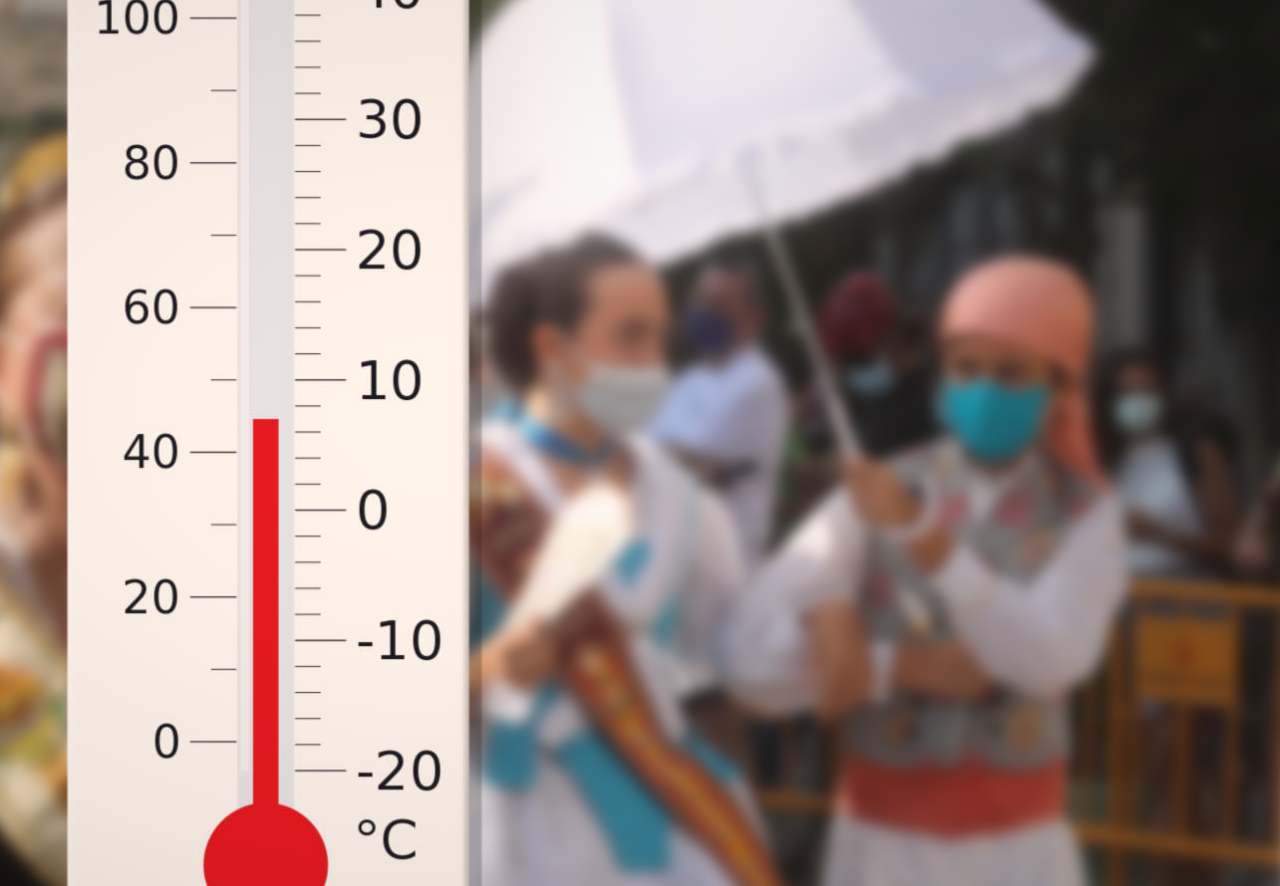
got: 7 °C
